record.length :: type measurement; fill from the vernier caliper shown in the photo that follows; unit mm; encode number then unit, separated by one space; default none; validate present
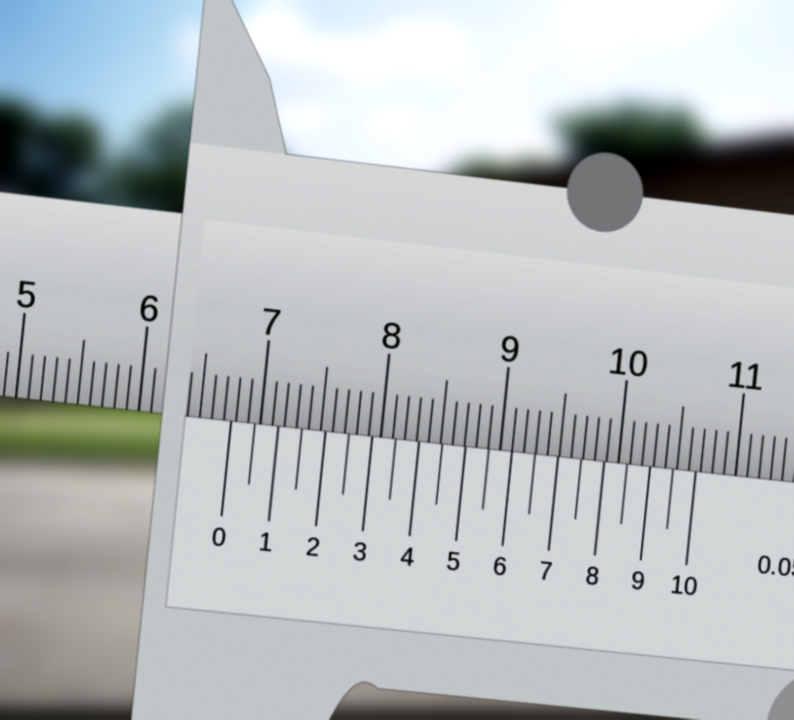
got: 67.6 mm
